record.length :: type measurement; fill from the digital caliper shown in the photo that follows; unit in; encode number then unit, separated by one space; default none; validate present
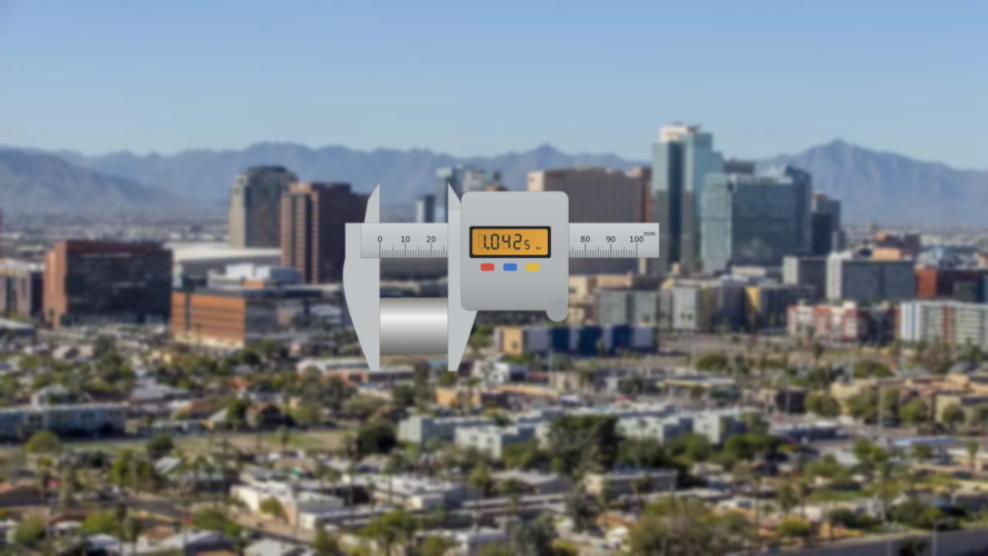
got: 1.0425 in
